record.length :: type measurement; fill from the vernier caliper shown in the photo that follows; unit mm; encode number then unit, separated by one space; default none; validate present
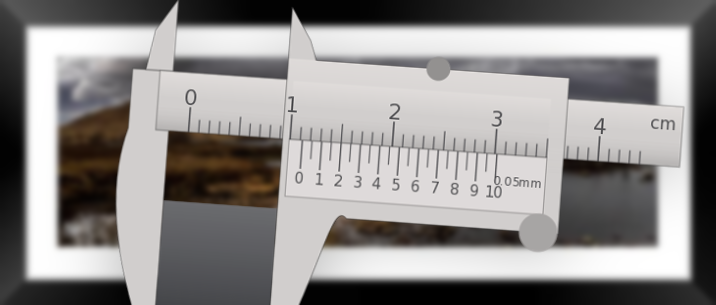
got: 11.2 mm
